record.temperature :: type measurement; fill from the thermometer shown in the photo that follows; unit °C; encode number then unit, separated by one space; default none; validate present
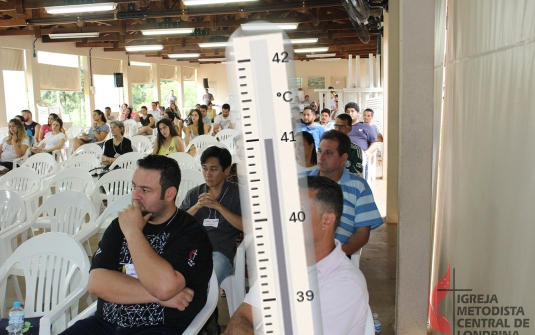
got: 41 °C
